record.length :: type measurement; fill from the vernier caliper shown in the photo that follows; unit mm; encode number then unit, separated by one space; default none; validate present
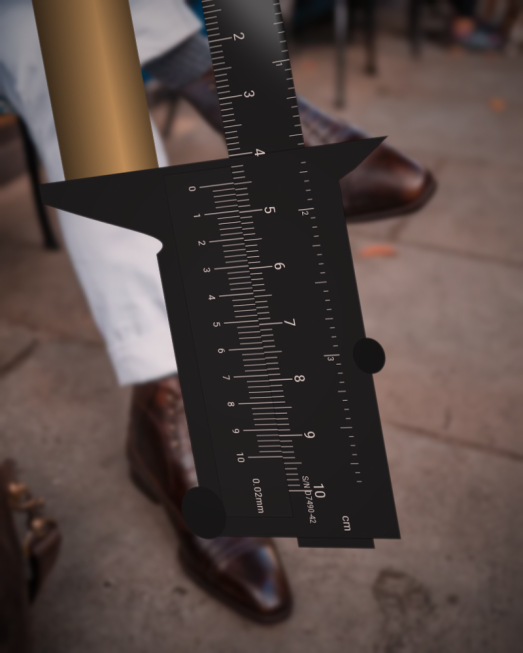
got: 44.8 mm
